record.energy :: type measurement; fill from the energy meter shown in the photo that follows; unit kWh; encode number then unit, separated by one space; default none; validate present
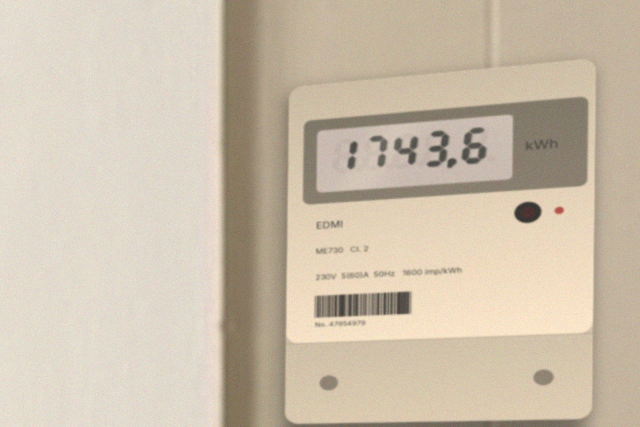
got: 1743.6 kWh
